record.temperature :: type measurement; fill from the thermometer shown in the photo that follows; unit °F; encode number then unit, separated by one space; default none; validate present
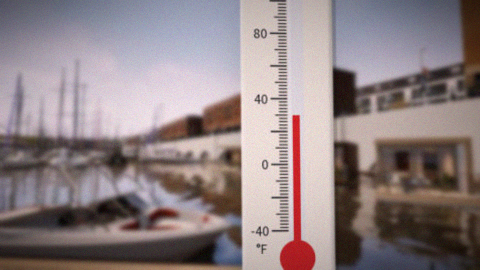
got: 30 °F
